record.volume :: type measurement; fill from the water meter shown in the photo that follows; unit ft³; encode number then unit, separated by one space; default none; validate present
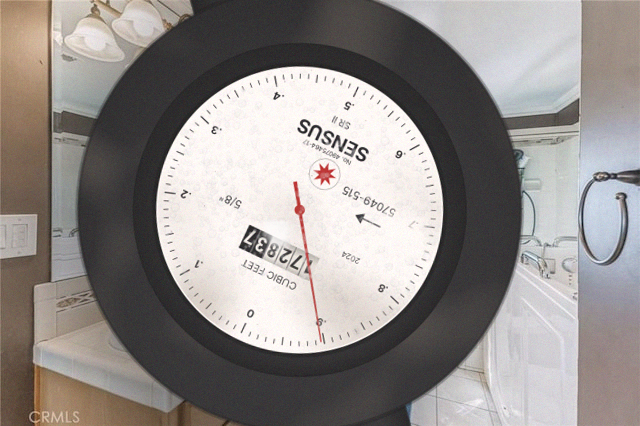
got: 172836.90 ft³
